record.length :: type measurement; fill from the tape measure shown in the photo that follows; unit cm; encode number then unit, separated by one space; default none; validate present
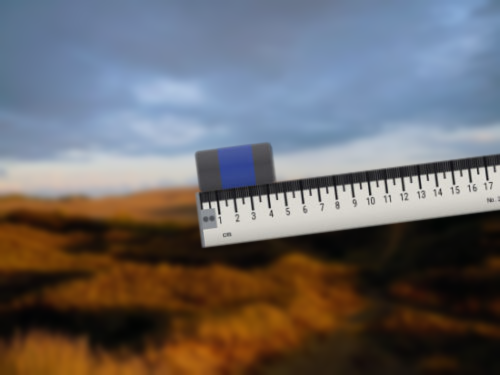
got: 4.5 cm
